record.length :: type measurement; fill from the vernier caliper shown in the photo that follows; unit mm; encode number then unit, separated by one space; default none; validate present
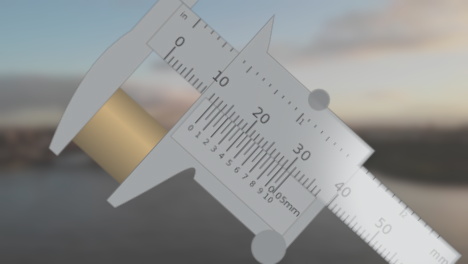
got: 12.0 mm
